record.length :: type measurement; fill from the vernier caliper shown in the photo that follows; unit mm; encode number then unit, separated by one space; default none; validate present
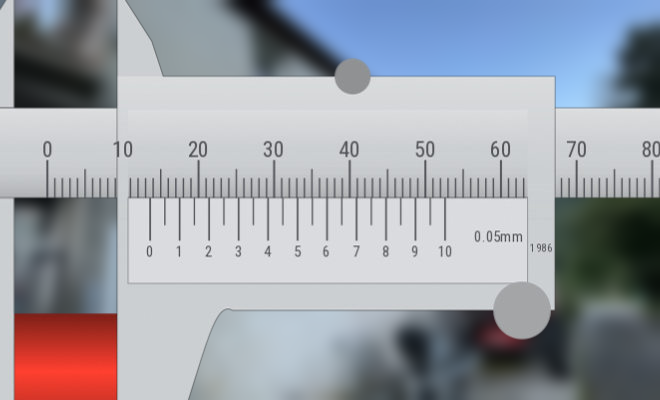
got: 13.6 mm
